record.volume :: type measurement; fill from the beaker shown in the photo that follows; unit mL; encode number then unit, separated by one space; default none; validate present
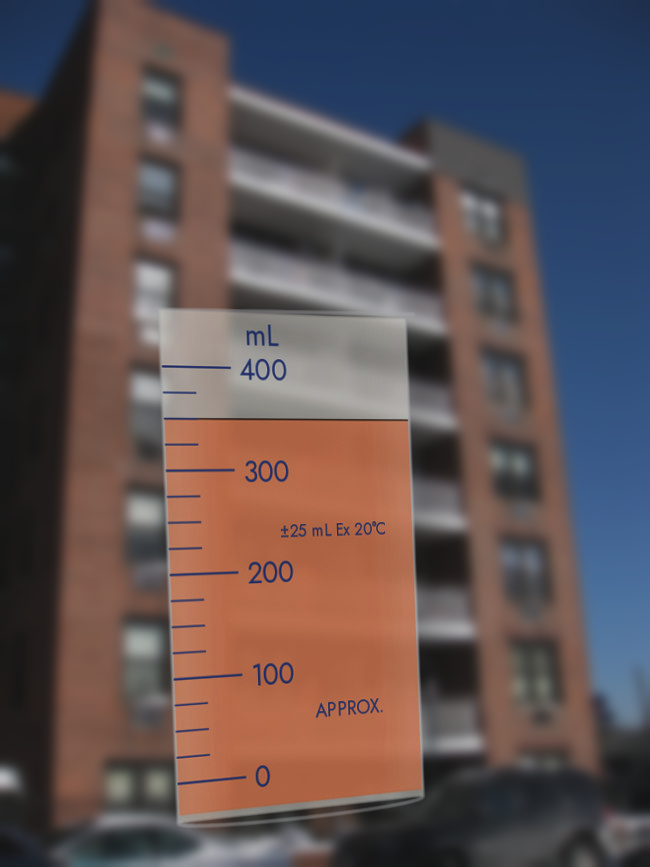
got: 350 mL
